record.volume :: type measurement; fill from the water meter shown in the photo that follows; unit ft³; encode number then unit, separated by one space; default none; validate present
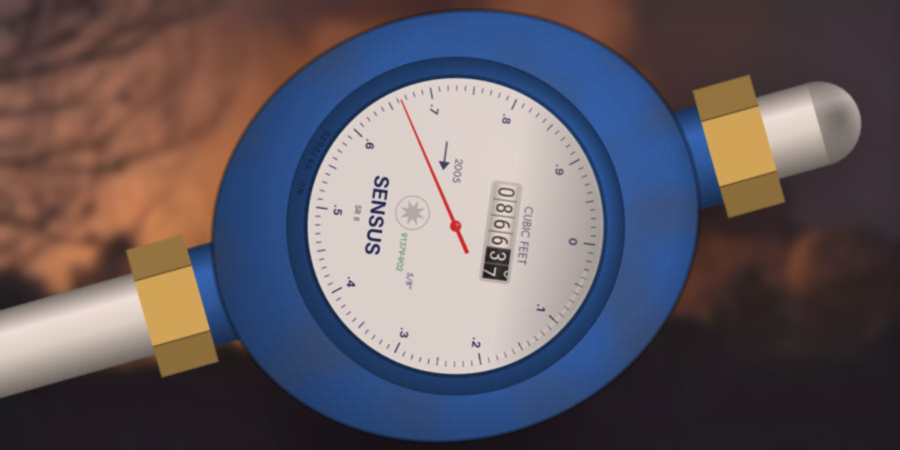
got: 86636.66 ft³
